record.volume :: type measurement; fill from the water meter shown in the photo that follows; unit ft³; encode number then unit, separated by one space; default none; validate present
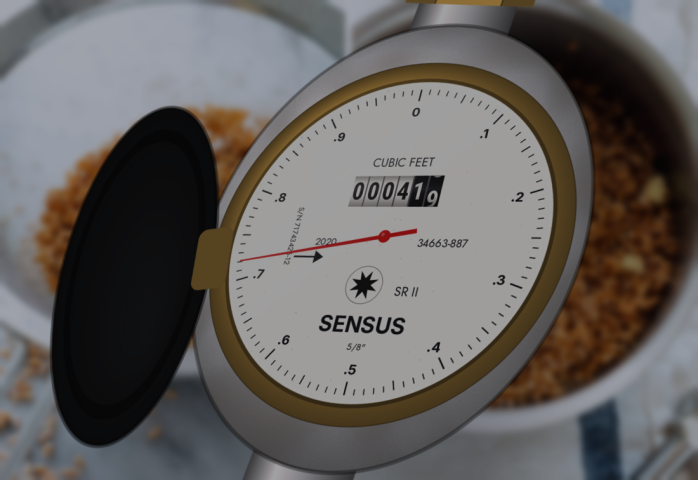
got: 418.72 ft³
